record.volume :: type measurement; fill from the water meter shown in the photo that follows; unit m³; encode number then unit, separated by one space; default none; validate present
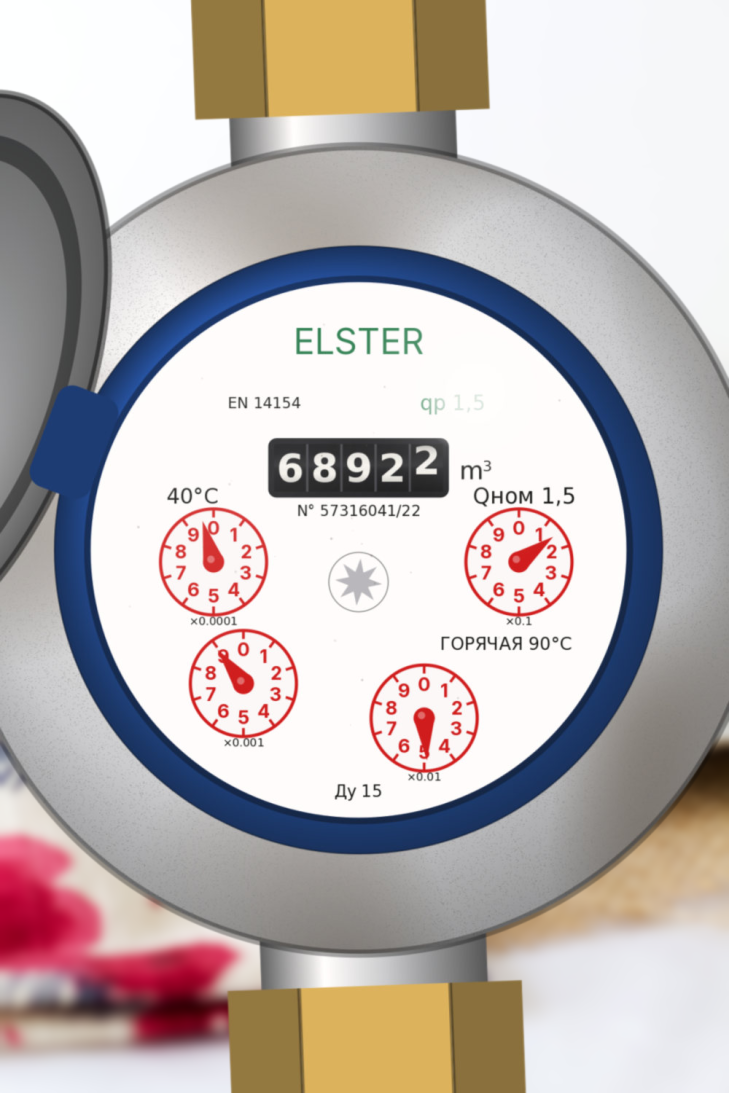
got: 68922.1489 m³
